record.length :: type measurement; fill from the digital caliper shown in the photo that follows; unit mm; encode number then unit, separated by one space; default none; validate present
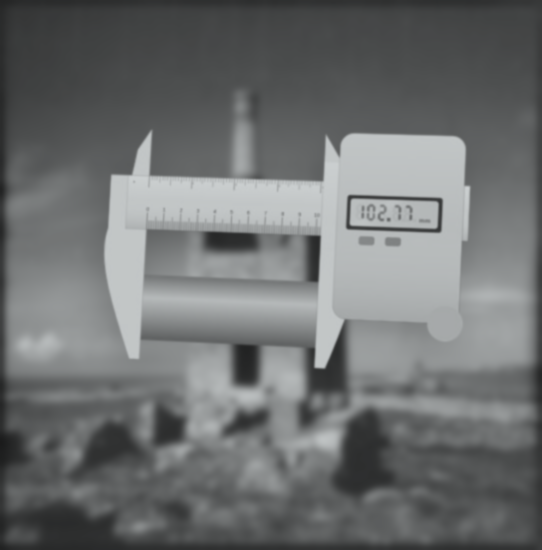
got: 102.77 mm
